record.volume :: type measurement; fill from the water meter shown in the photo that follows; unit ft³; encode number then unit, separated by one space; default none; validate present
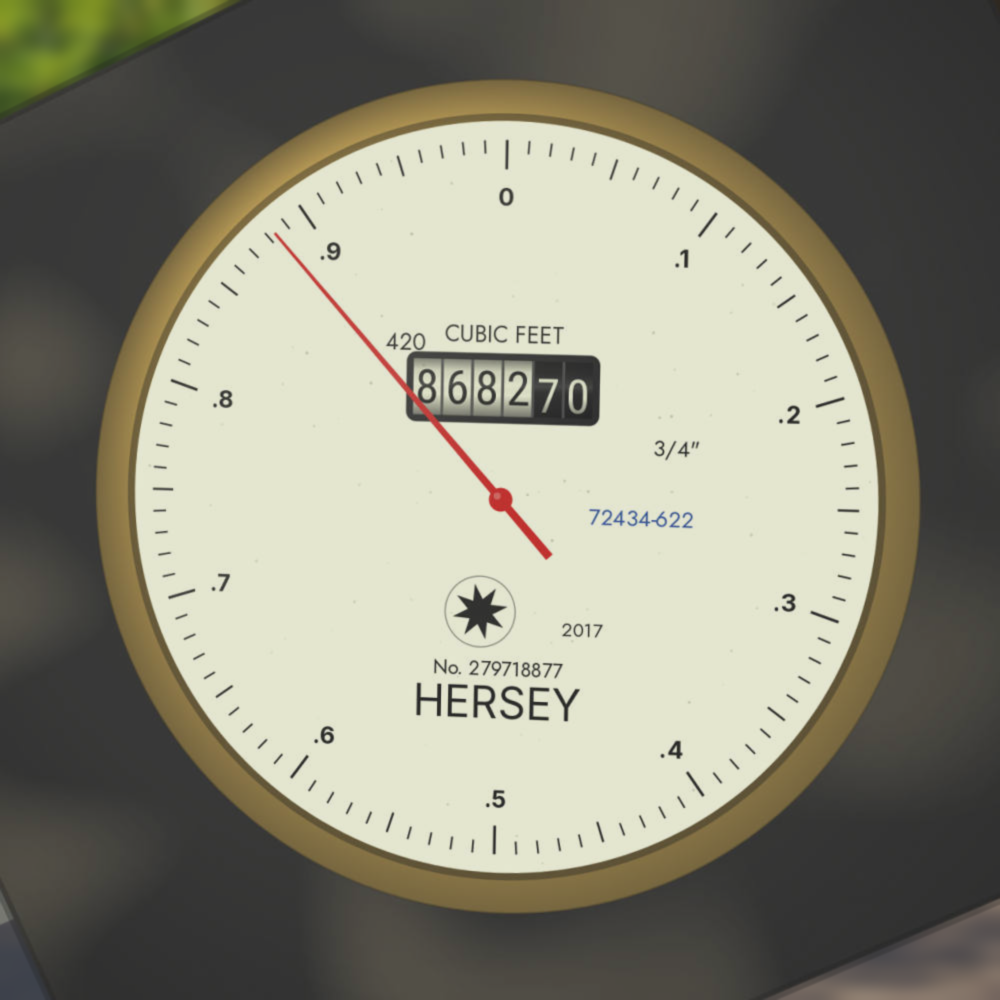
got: 868269.88 ft³
